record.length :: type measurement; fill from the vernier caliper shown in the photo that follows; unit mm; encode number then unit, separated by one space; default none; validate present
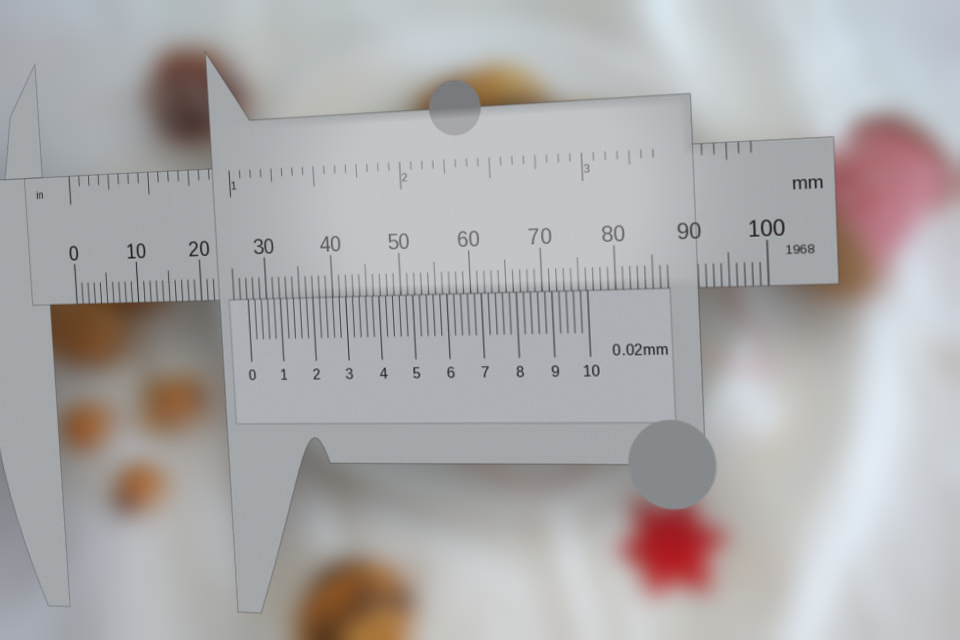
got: 27.2 mm
